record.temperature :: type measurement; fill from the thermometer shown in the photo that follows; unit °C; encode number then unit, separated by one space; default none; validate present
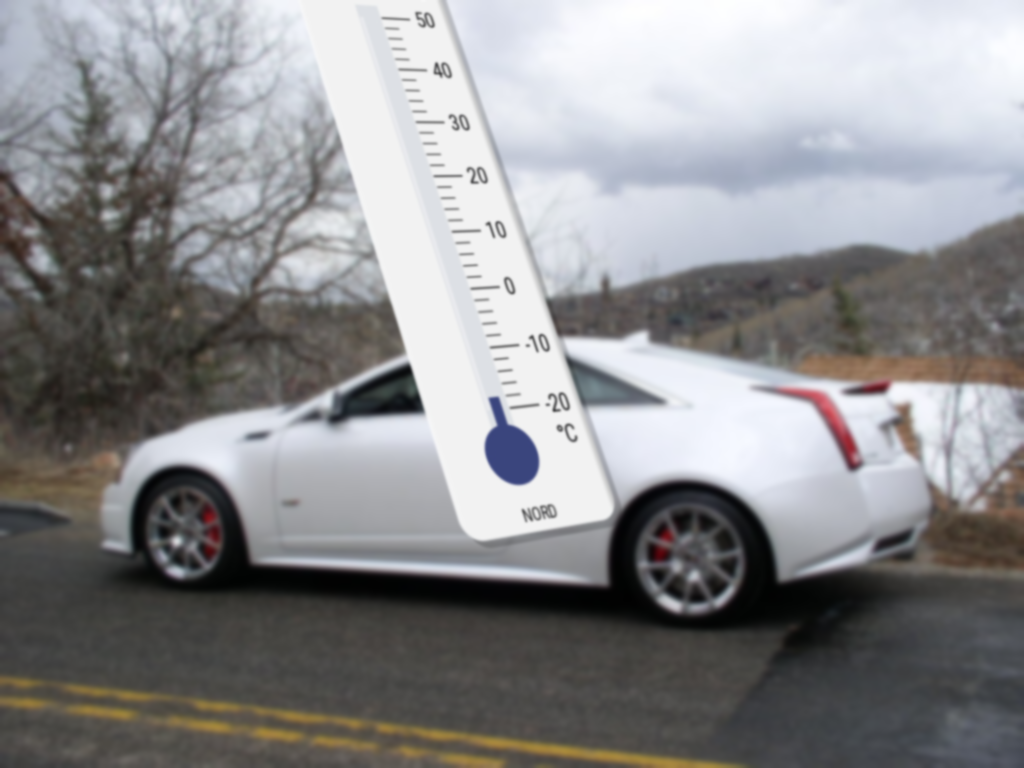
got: -18 °C
